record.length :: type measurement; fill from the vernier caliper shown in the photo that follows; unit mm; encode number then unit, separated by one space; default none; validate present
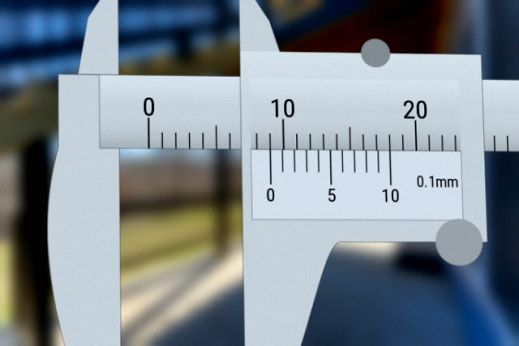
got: 9.0 mm
